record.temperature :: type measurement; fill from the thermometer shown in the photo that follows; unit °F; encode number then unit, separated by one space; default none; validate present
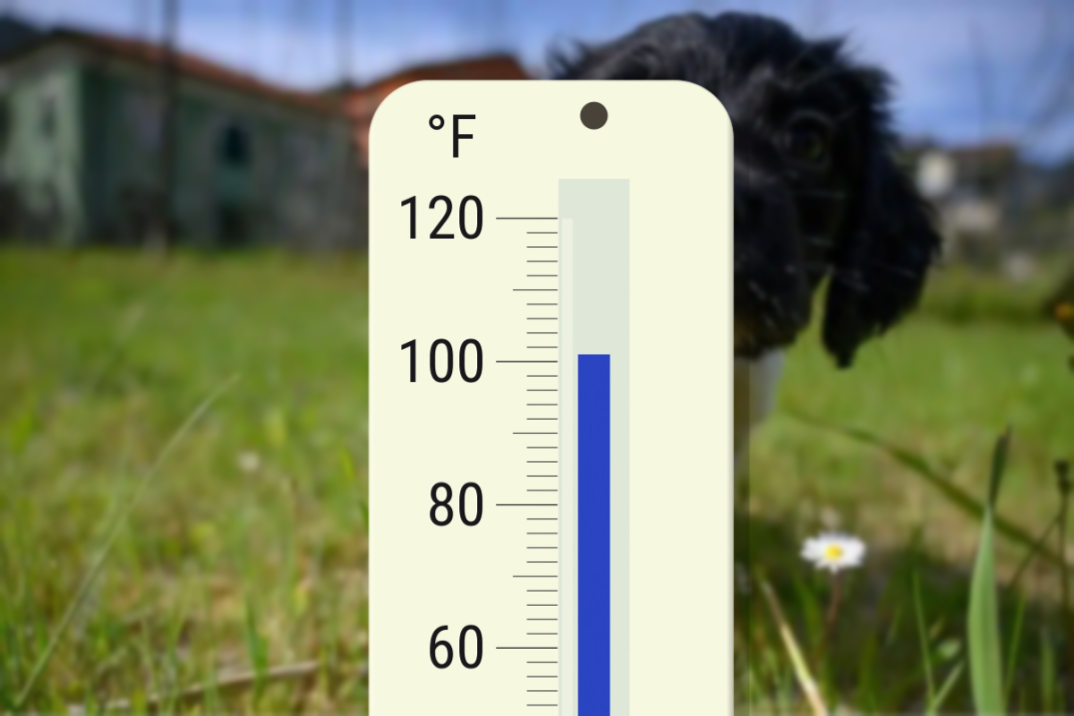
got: 101 °F
